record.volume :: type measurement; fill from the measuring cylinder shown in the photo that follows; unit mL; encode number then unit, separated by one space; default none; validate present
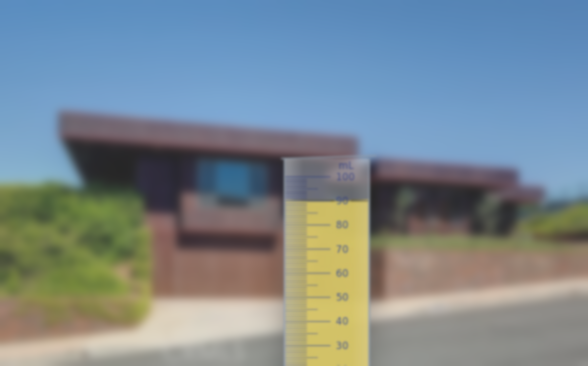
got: 90 mL
